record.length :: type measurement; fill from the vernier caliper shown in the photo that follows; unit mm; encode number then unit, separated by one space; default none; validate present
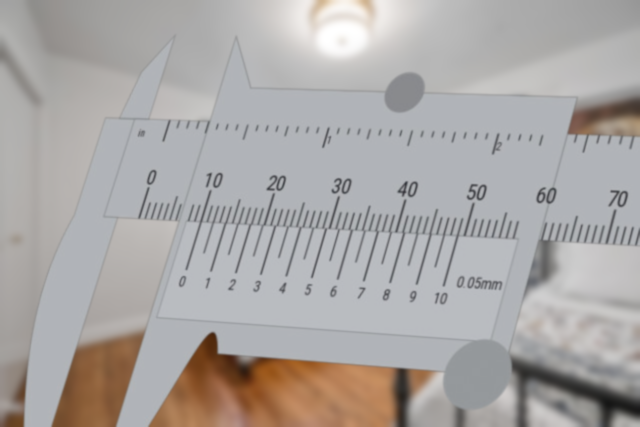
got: 10.0 mm
